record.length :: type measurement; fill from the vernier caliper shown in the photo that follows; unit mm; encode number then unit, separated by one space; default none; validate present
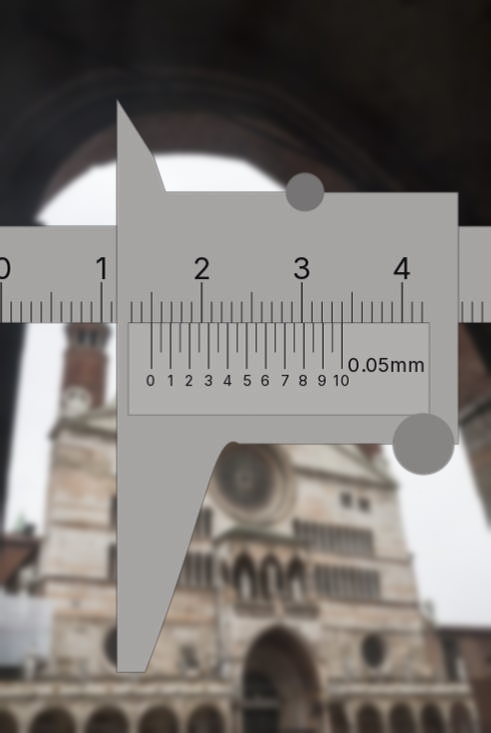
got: 15.0 mm
